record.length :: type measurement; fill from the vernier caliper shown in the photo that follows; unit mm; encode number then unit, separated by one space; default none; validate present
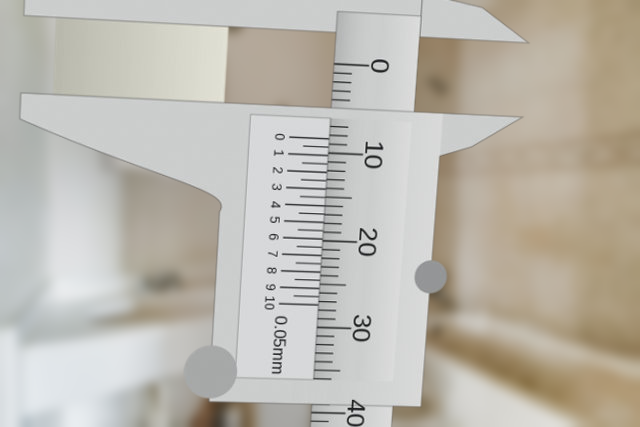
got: 8.4 mm
